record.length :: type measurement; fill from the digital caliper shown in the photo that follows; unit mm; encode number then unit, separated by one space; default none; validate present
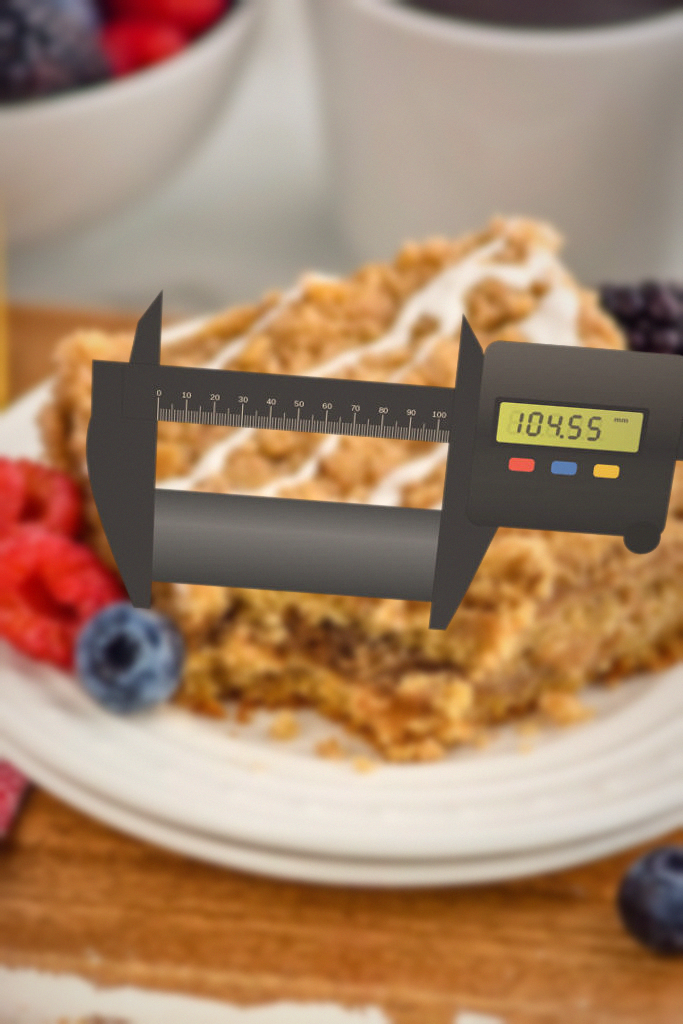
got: 104.55 mm
